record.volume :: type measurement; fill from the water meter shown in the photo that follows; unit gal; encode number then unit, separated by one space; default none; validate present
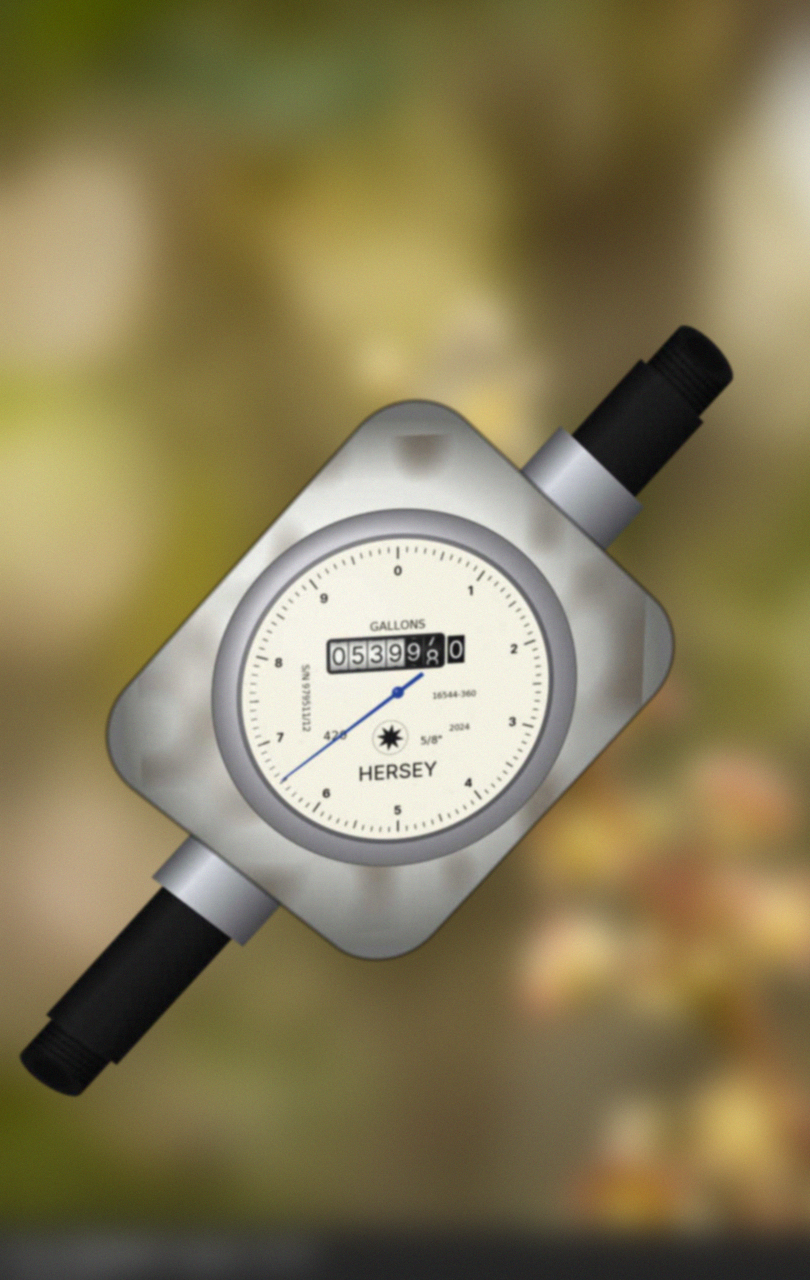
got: 539976.5 gal
